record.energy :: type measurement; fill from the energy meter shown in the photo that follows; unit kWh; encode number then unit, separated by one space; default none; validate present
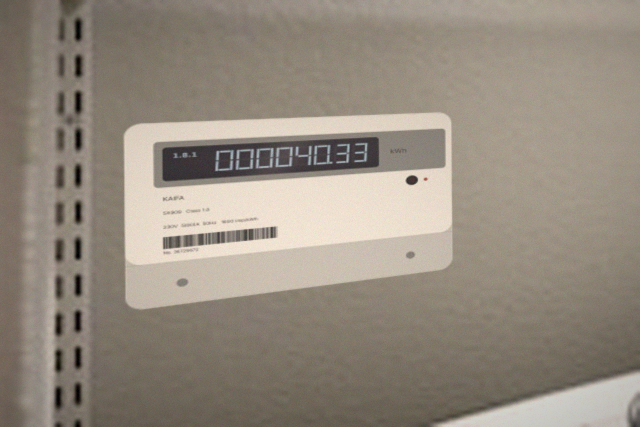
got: 40.33 kWh
